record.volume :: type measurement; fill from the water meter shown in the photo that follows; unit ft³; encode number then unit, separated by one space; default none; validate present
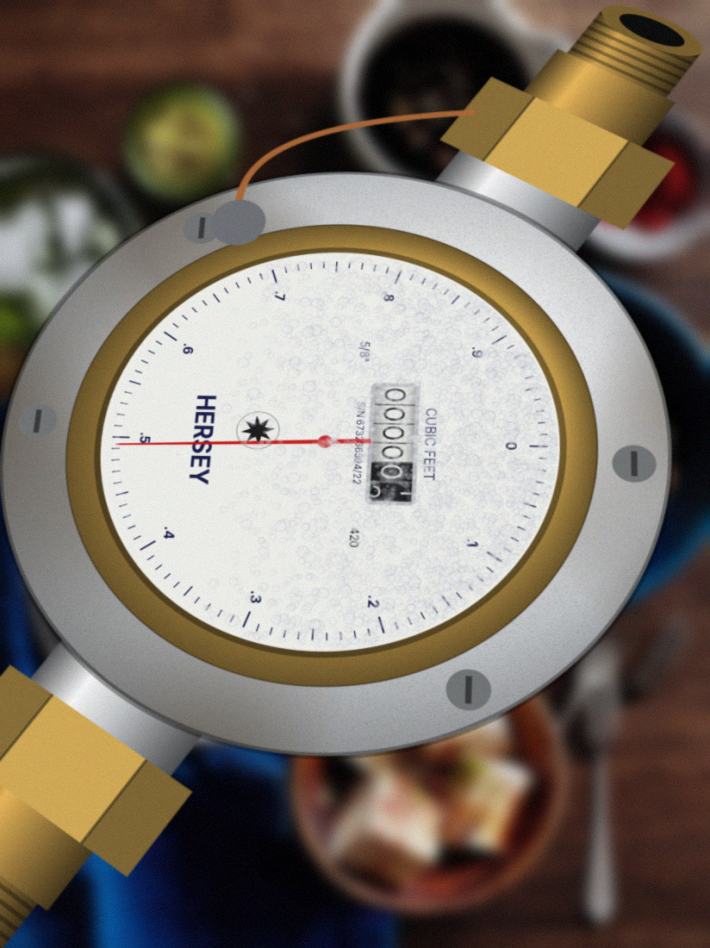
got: 1.49 ft³
